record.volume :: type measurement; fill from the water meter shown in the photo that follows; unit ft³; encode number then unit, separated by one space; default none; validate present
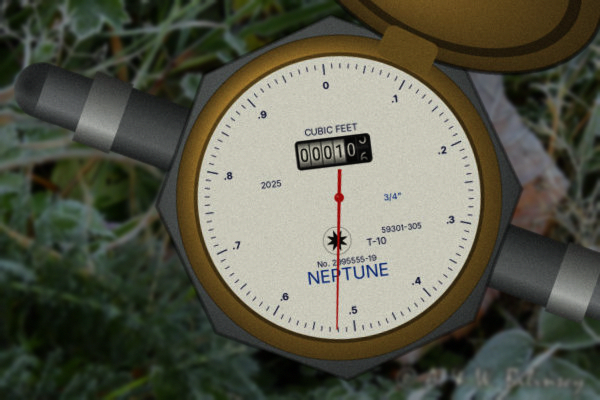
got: 105.52 ft³
